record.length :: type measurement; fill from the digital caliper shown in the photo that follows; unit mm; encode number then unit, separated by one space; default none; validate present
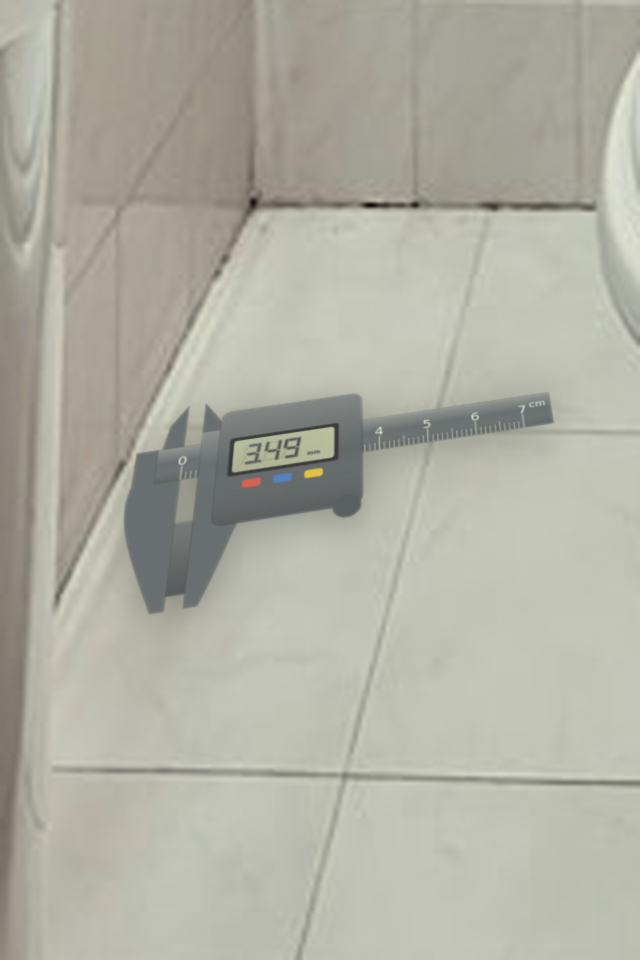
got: 3.49 mm
